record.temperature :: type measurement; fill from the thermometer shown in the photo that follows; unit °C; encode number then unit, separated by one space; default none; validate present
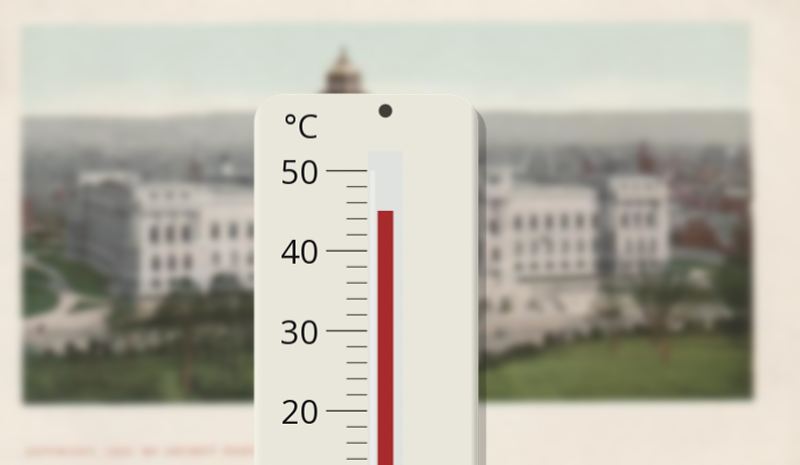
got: 45 °C
